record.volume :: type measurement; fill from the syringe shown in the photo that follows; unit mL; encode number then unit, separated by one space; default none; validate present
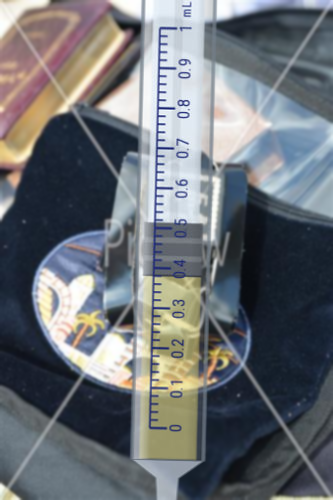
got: 0.38 mL
